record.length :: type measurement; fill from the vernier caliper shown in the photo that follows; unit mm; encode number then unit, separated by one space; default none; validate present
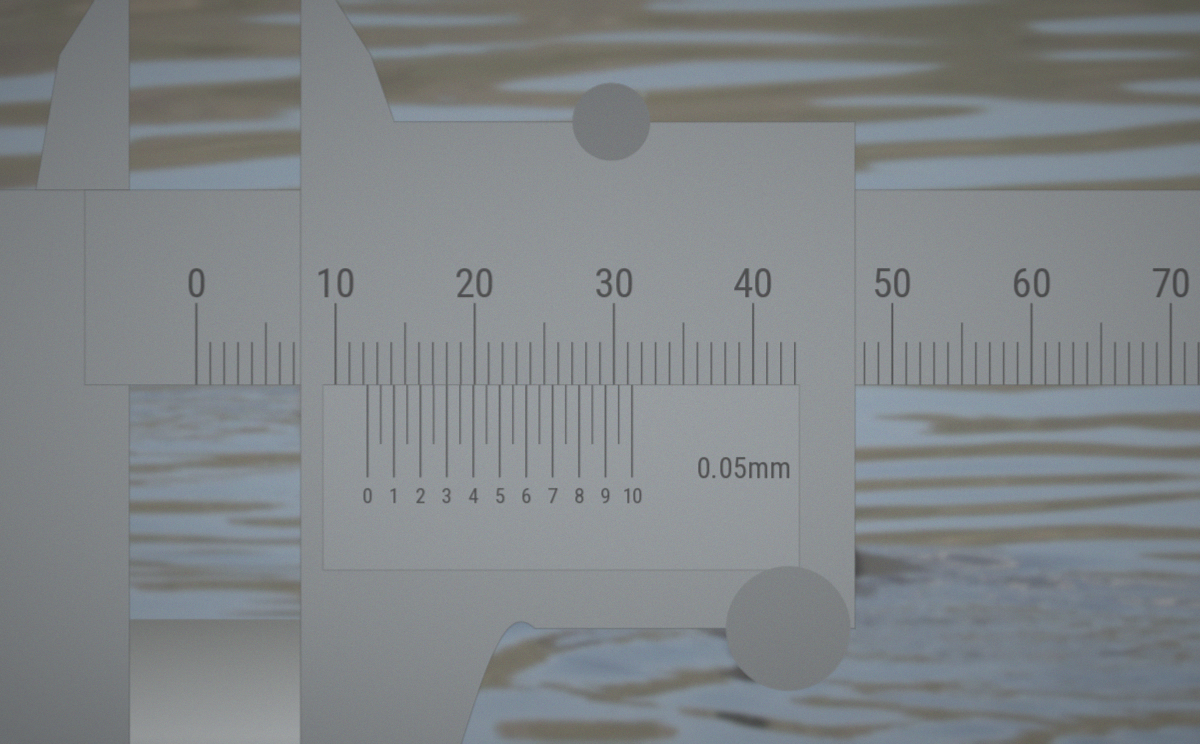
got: 12.3 mm
